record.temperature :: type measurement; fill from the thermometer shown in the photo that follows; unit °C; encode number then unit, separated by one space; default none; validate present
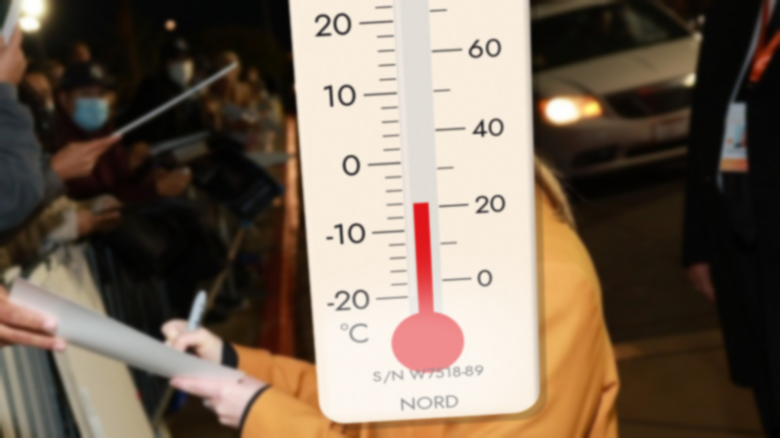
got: -6 °C
